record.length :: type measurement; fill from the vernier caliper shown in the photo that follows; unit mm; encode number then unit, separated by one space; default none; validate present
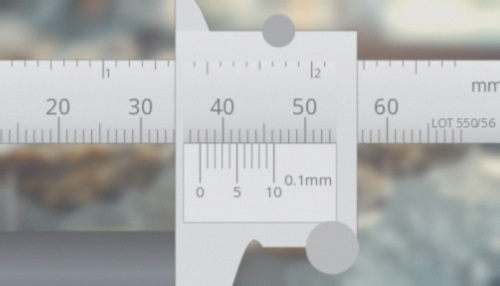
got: 37.2 mm
